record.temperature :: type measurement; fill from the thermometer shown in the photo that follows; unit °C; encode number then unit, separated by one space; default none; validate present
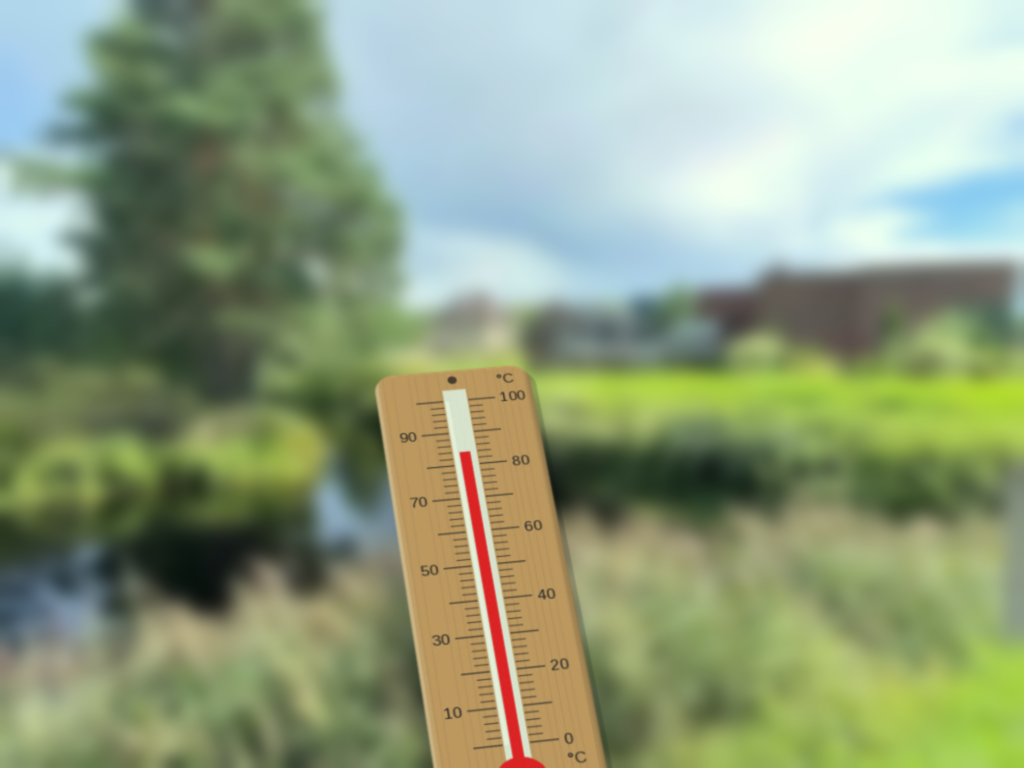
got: 84 °C
